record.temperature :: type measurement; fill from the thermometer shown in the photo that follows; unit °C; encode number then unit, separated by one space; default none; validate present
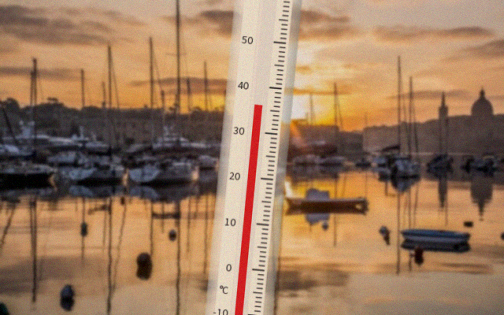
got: 36 °C
